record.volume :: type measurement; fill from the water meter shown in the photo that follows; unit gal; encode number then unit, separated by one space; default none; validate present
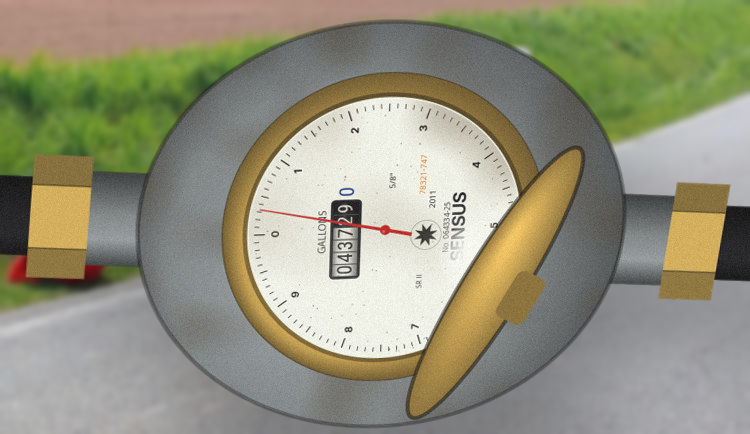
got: 437290.3 gal
